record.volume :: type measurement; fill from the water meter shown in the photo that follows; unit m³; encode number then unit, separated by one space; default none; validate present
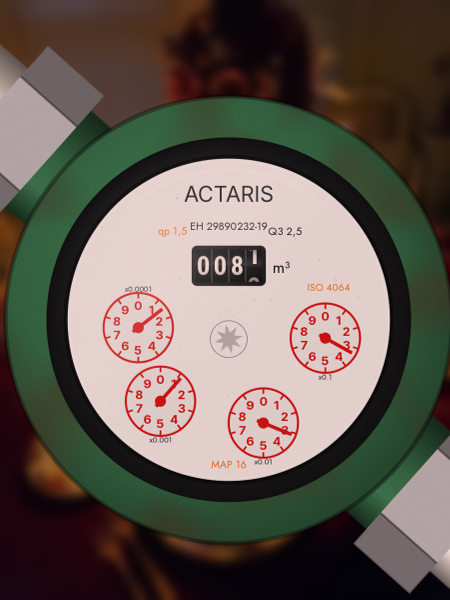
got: 81.3311 m³
